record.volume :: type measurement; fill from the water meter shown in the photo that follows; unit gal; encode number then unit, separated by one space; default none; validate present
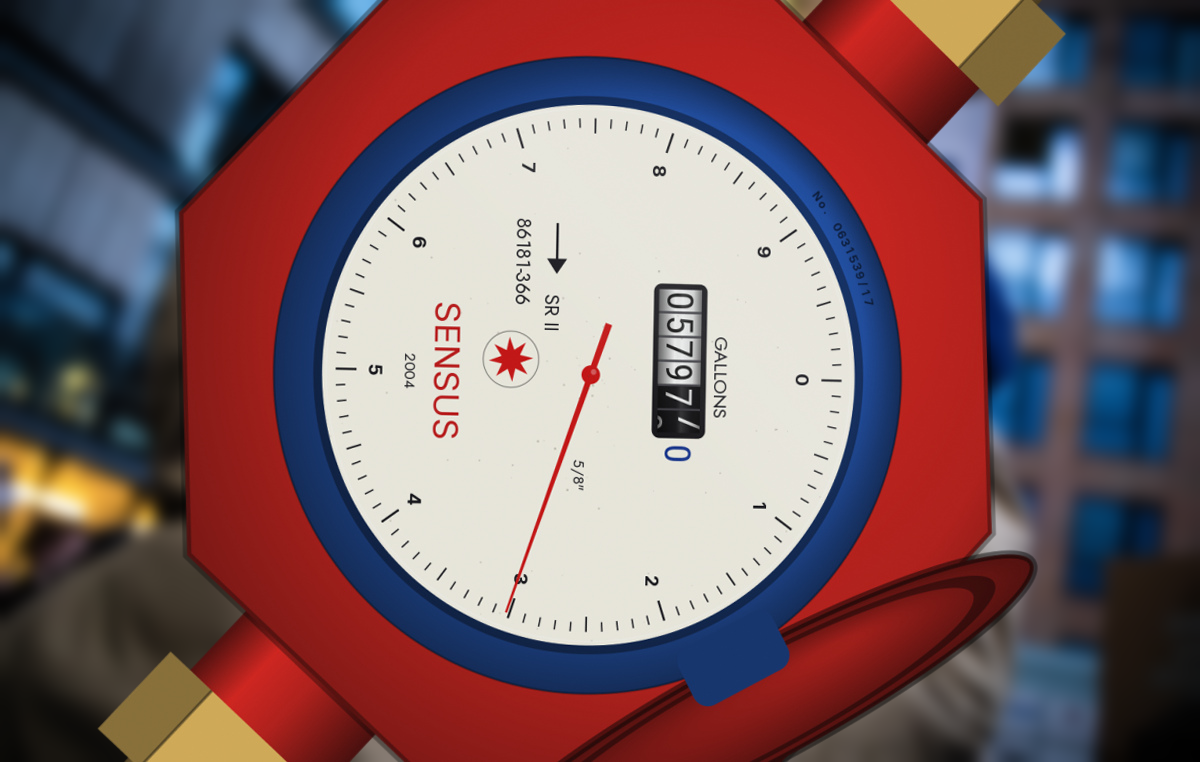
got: 579773.0 gal
